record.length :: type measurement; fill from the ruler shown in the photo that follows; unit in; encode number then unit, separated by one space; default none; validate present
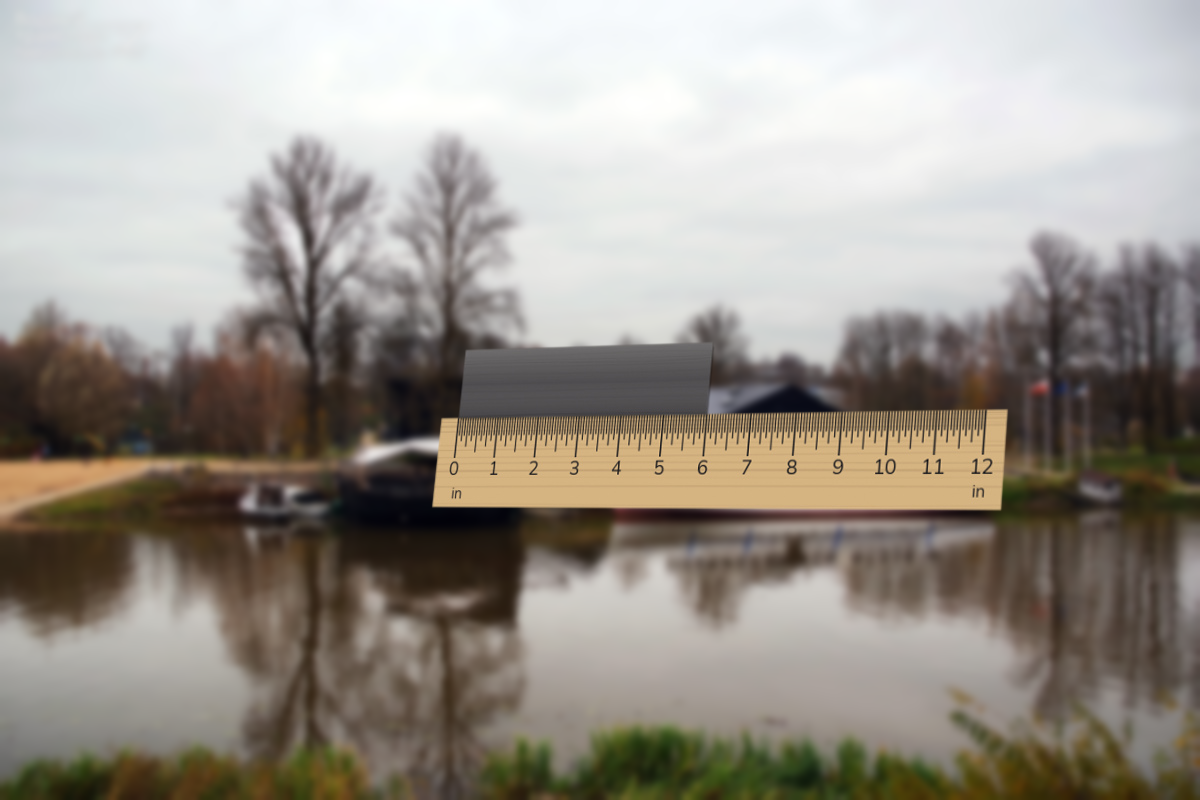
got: 6 in
